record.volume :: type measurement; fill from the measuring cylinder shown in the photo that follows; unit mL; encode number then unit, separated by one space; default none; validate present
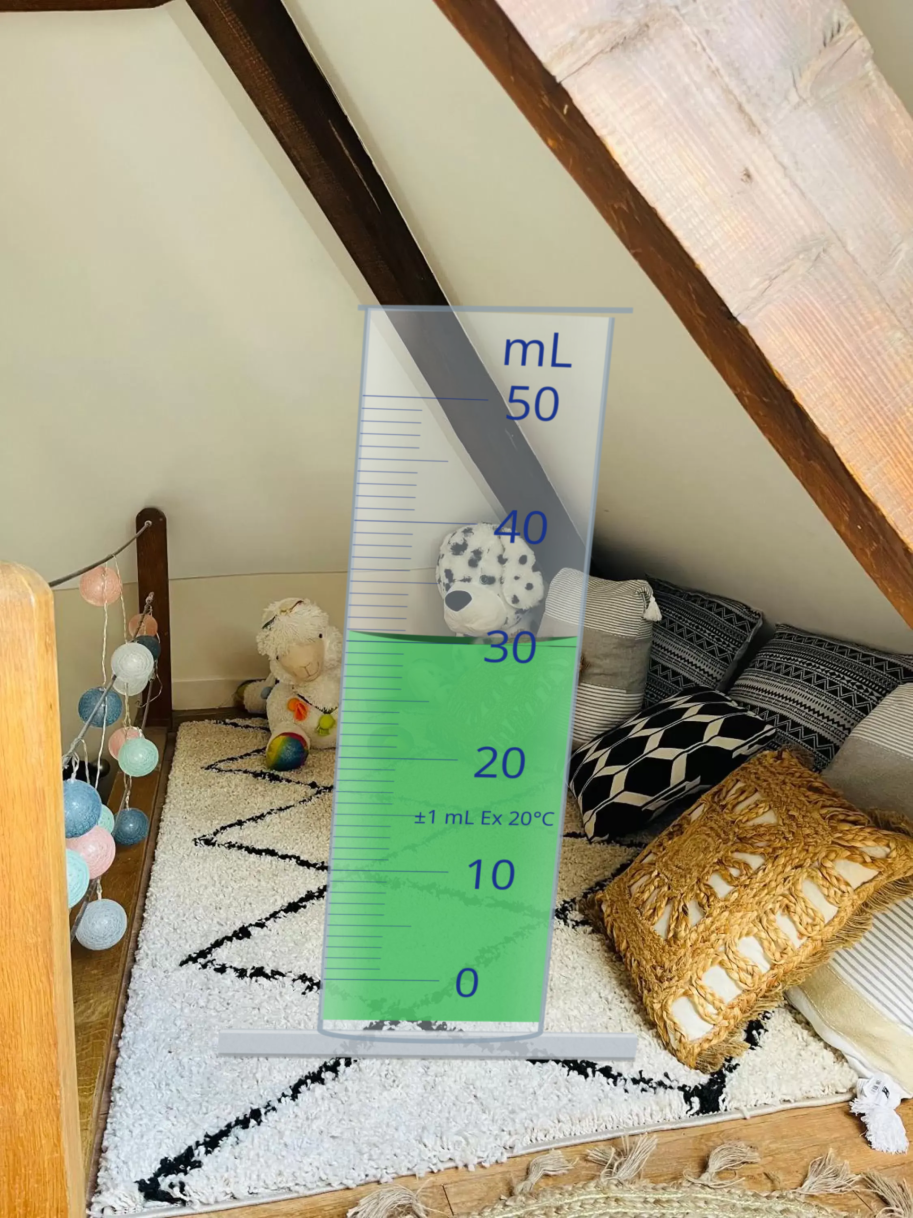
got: 30 mL
